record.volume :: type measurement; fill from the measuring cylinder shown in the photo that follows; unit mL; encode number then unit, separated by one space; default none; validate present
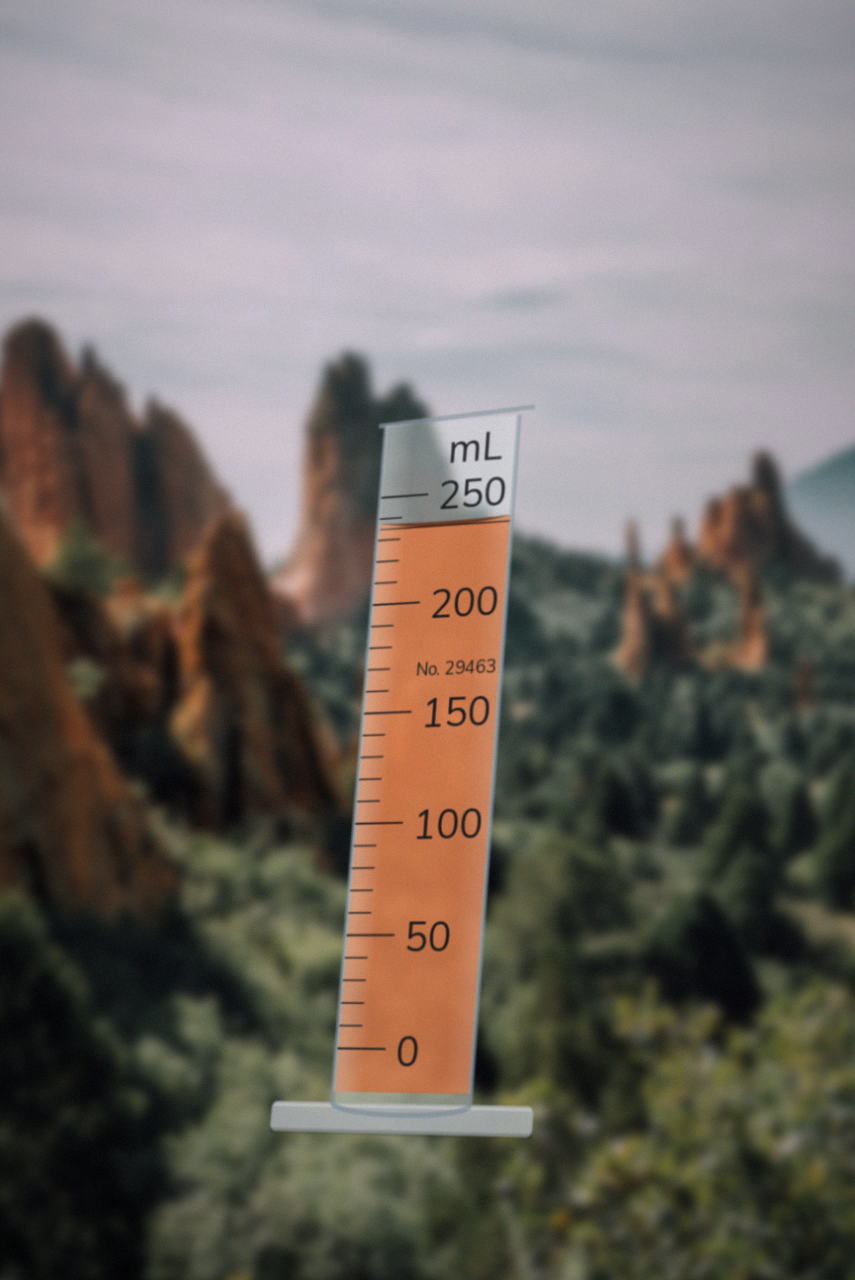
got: 235 mL
